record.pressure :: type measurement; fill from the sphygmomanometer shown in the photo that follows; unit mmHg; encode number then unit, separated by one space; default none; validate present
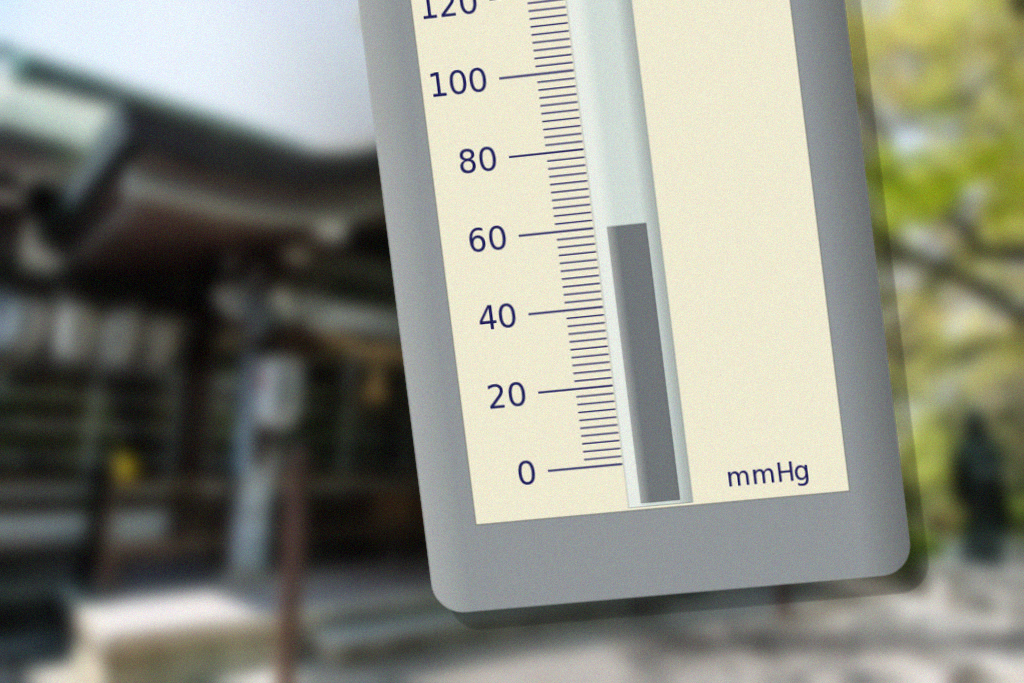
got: 60 mmHg
